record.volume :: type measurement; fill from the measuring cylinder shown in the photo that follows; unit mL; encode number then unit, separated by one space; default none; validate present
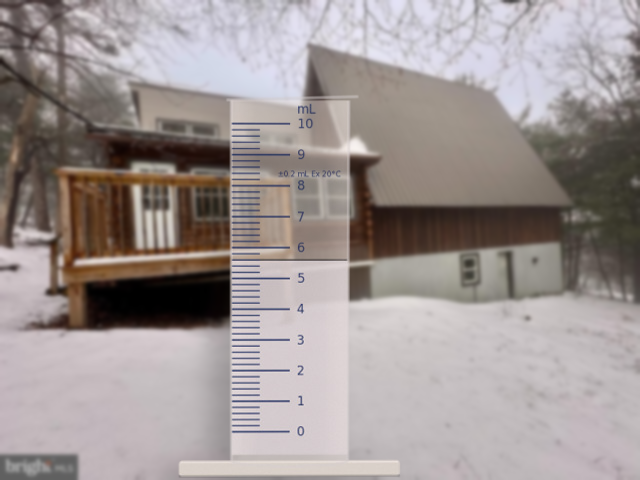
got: 5.6 mL
